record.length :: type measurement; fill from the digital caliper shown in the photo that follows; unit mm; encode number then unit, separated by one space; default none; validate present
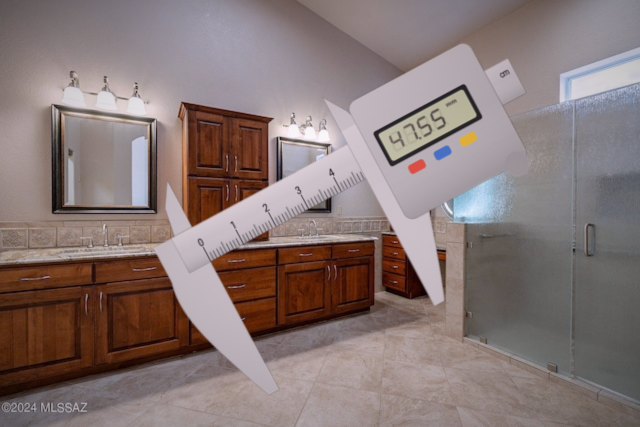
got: 47.55 mm
